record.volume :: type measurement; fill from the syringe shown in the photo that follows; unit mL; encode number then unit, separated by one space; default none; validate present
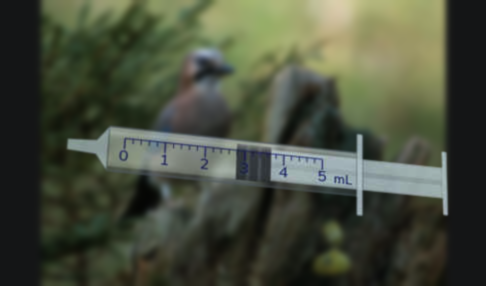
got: 2.8 mL
